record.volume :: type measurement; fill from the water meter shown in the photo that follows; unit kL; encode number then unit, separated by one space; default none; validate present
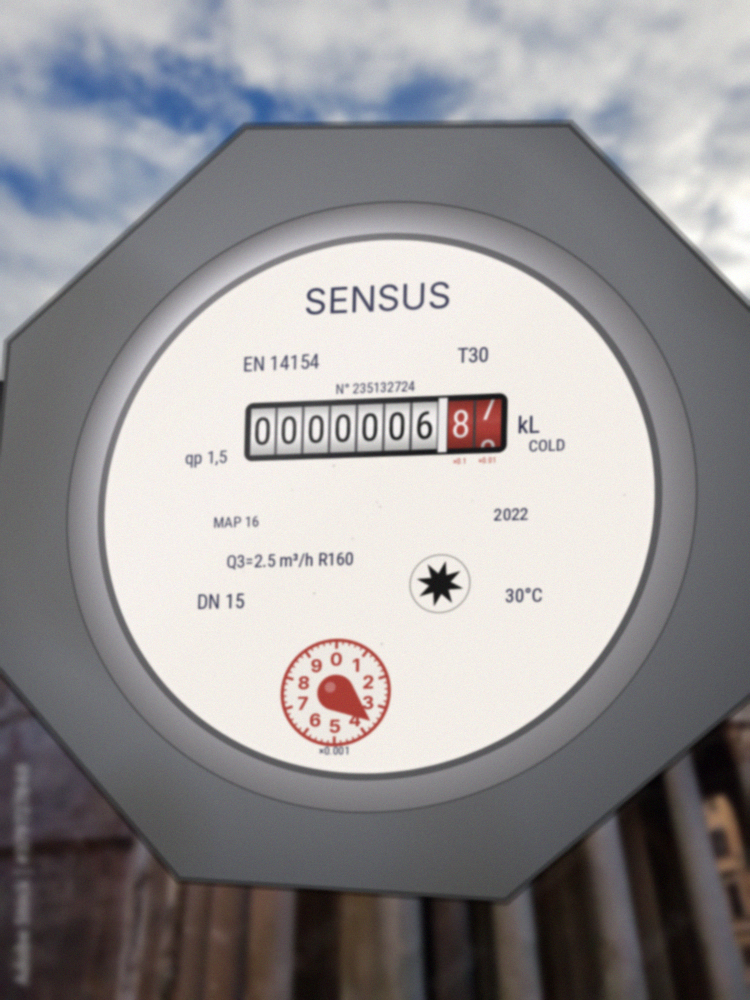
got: 6.873 kL
